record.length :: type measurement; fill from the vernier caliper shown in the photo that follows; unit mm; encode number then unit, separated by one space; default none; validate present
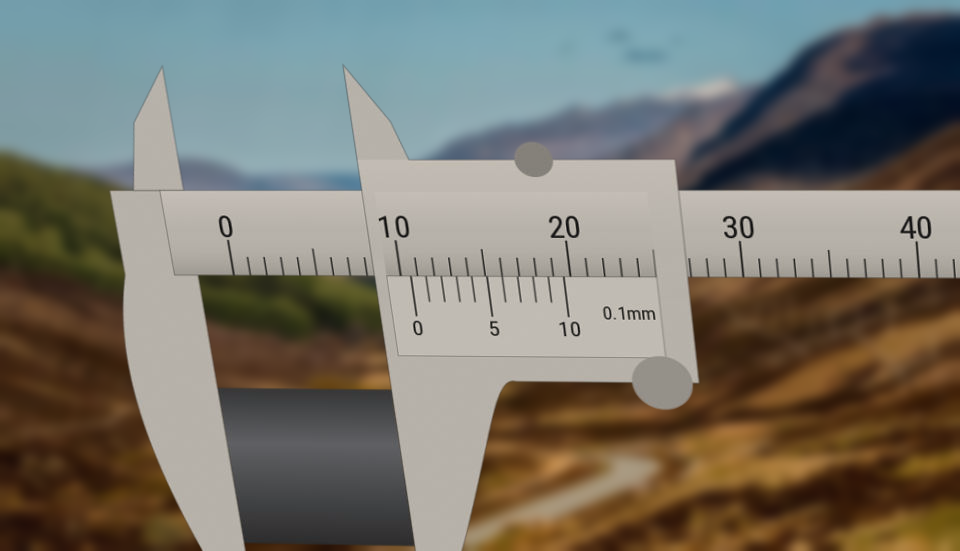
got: 10.6 mm
